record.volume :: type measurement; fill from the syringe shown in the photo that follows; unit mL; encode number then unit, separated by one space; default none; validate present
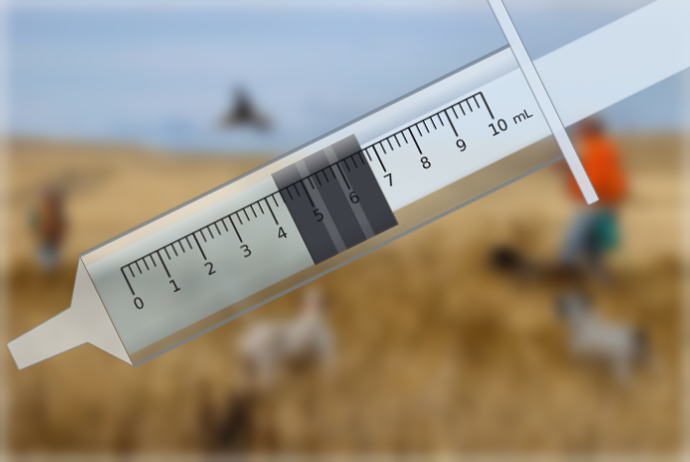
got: 4.4 mL
